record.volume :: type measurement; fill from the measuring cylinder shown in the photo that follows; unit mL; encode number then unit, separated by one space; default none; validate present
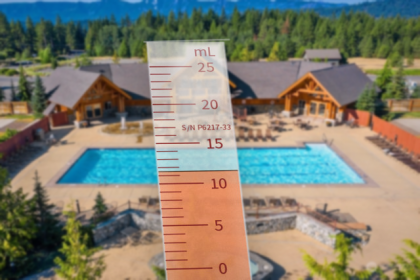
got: 11.5 mL
